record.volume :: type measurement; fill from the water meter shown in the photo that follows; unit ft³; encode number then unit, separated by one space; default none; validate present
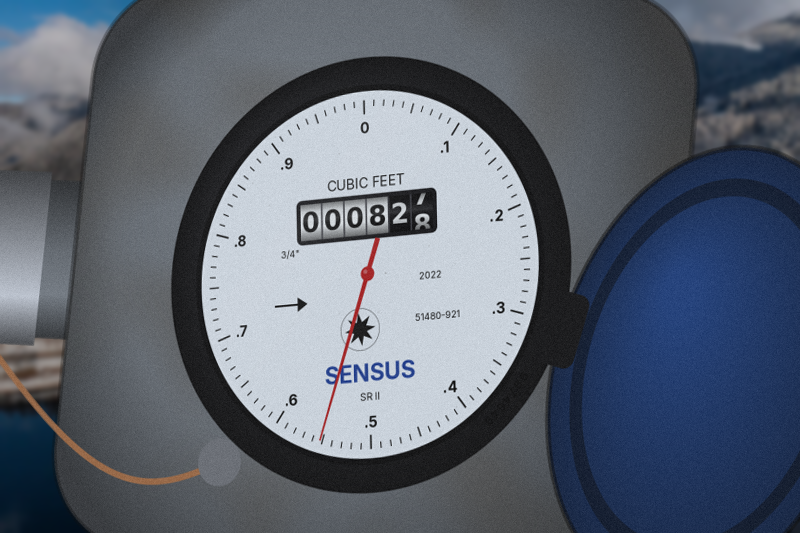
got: 827.55 ft³
